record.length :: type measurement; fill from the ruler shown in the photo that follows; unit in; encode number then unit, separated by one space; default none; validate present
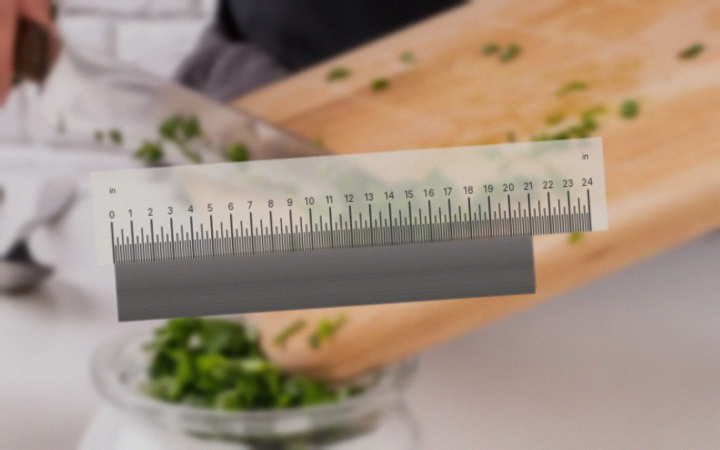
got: 21 in
